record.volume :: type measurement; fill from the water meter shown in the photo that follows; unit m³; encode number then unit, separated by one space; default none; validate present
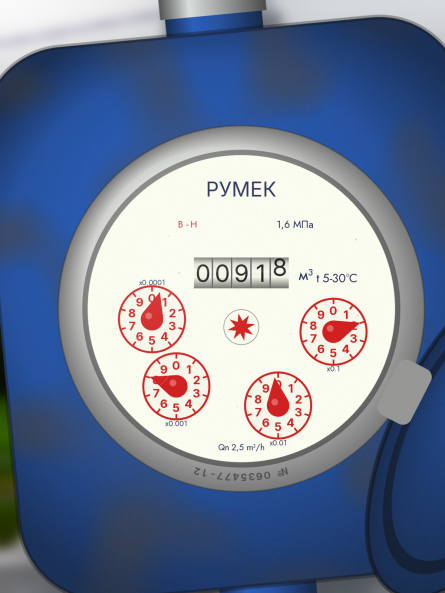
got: 918.1980 m³
